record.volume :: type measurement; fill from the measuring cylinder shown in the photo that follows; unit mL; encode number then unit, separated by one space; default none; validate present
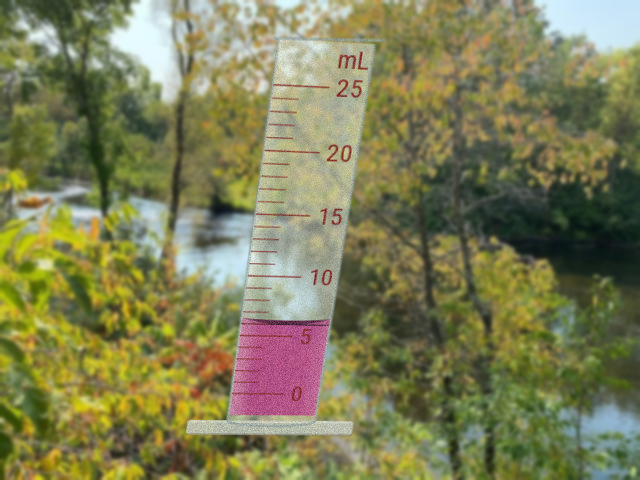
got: 6 mL
